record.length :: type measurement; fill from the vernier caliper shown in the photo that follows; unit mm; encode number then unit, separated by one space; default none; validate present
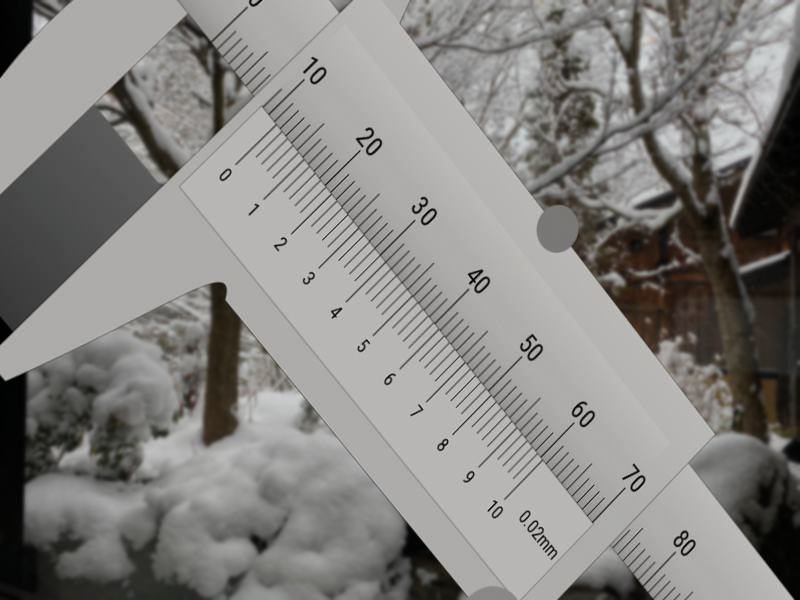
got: 11.4 mm
